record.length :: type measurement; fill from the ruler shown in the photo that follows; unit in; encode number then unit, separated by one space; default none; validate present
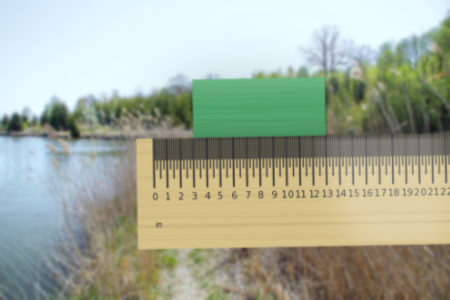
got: 10 in
